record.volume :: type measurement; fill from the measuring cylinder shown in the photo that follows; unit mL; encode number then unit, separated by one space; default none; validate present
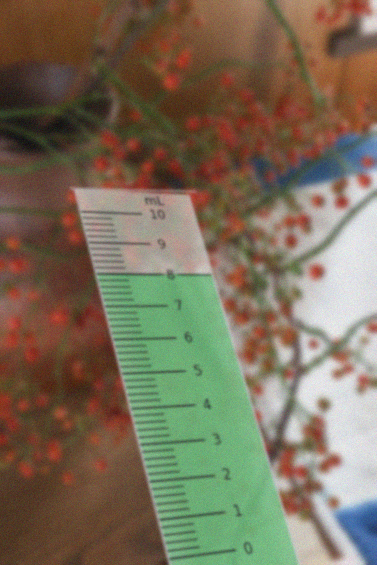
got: 8 mL
